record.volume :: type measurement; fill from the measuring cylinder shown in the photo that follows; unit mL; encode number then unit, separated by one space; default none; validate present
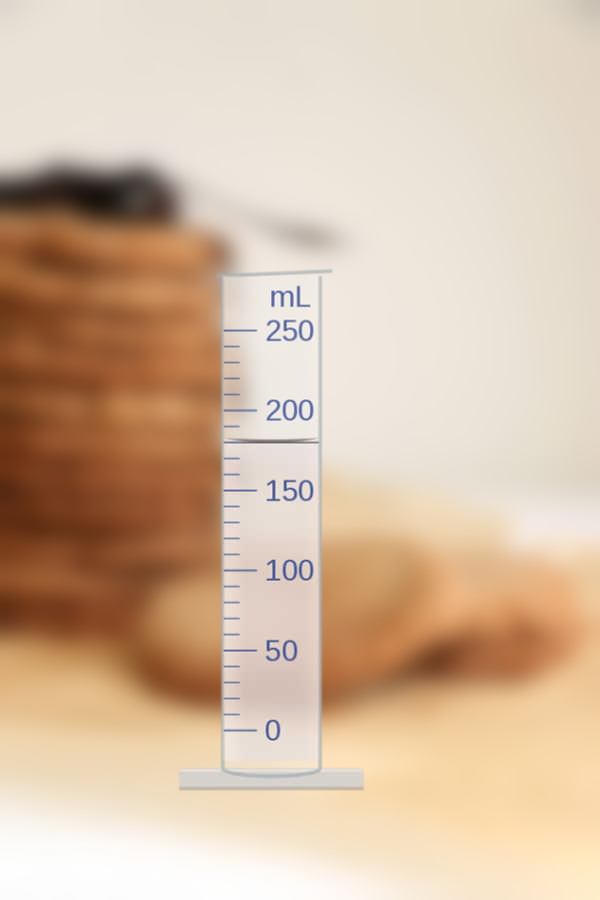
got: 180 mL
